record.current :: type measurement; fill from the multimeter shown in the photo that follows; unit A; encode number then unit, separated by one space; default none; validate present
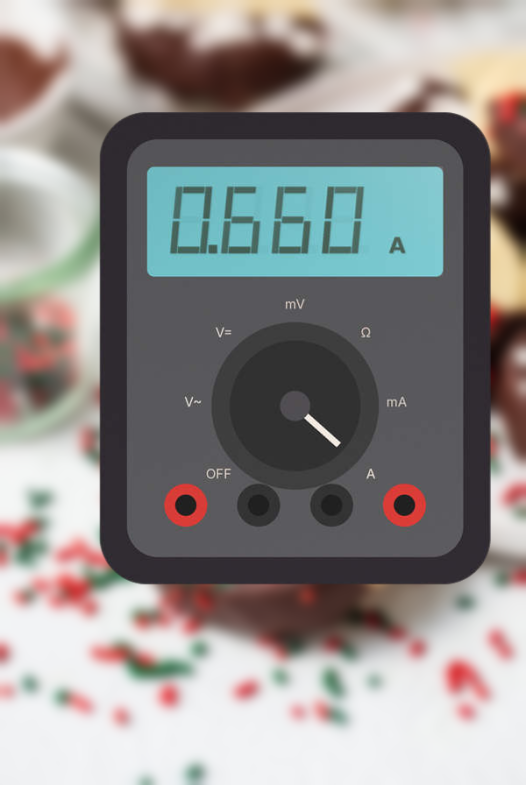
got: 0.660 A
